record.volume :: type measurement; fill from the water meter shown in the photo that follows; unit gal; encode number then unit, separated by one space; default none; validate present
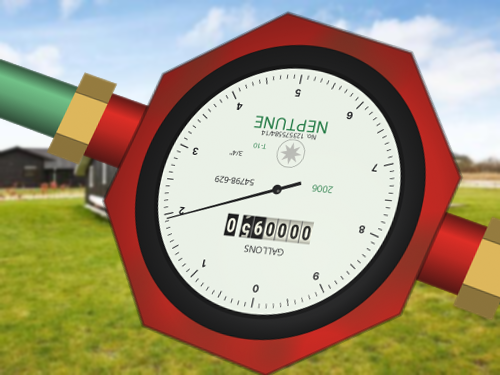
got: 951.9 gal
